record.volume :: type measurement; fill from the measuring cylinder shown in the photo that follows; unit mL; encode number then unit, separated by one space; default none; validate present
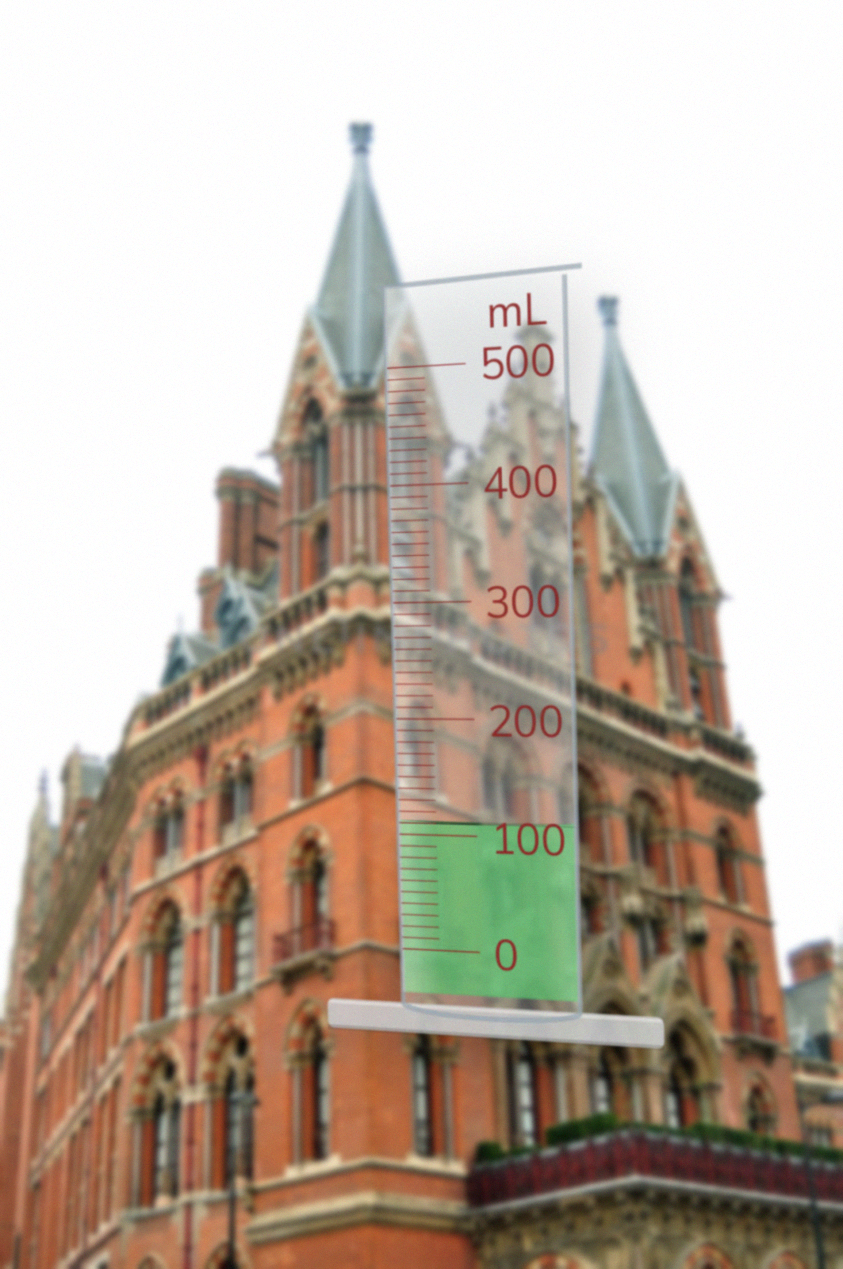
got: 110 mL
